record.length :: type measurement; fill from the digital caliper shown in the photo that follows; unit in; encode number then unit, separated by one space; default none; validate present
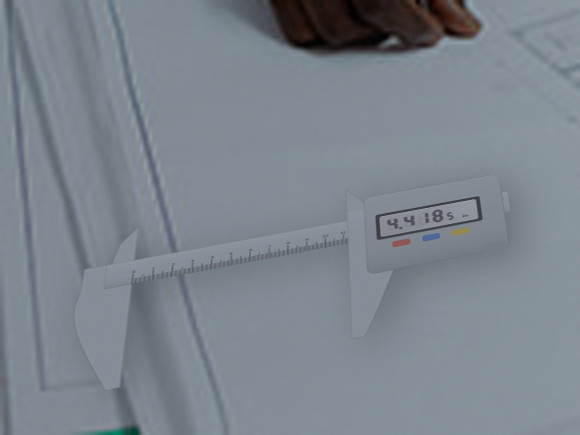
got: 4.4185 in
